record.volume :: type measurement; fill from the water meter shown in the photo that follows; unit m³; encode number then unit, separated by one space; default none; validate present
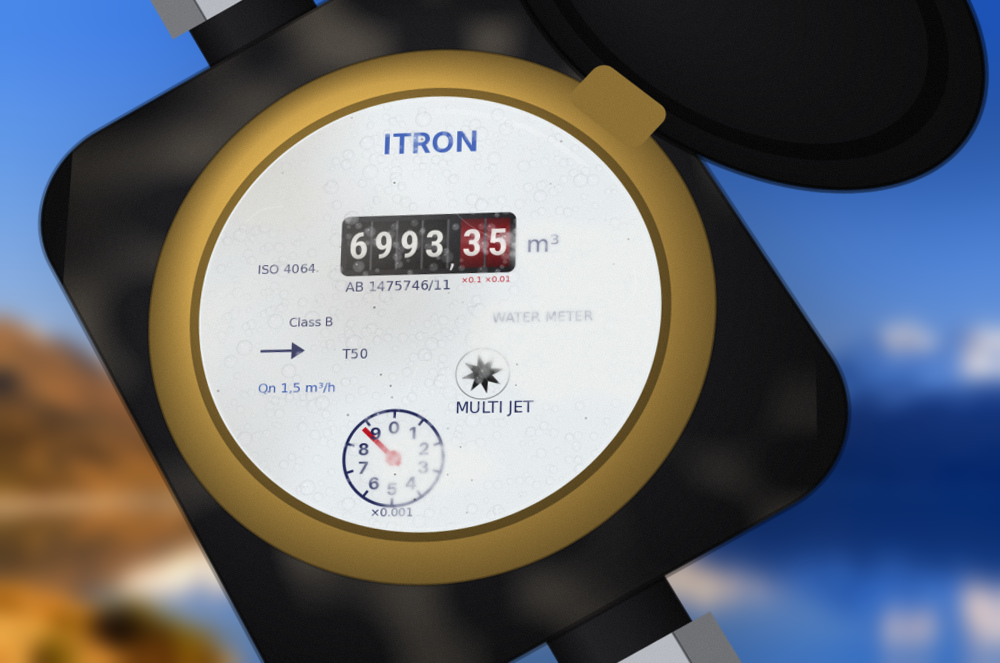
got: 6993.358 m³
